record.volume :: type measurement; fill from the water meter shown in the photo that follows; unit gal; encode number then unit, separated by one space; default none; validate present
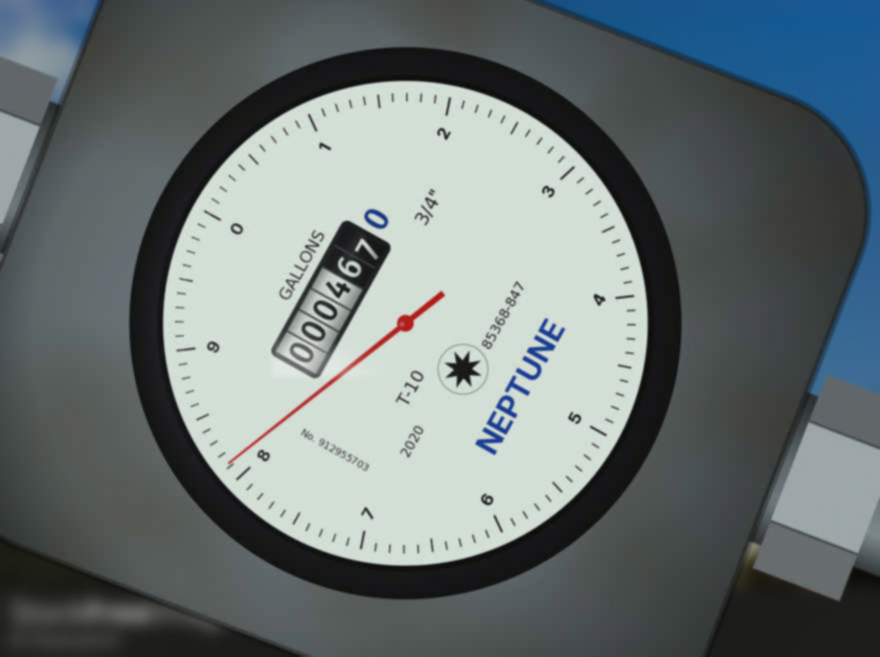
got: 4668.1 gal
